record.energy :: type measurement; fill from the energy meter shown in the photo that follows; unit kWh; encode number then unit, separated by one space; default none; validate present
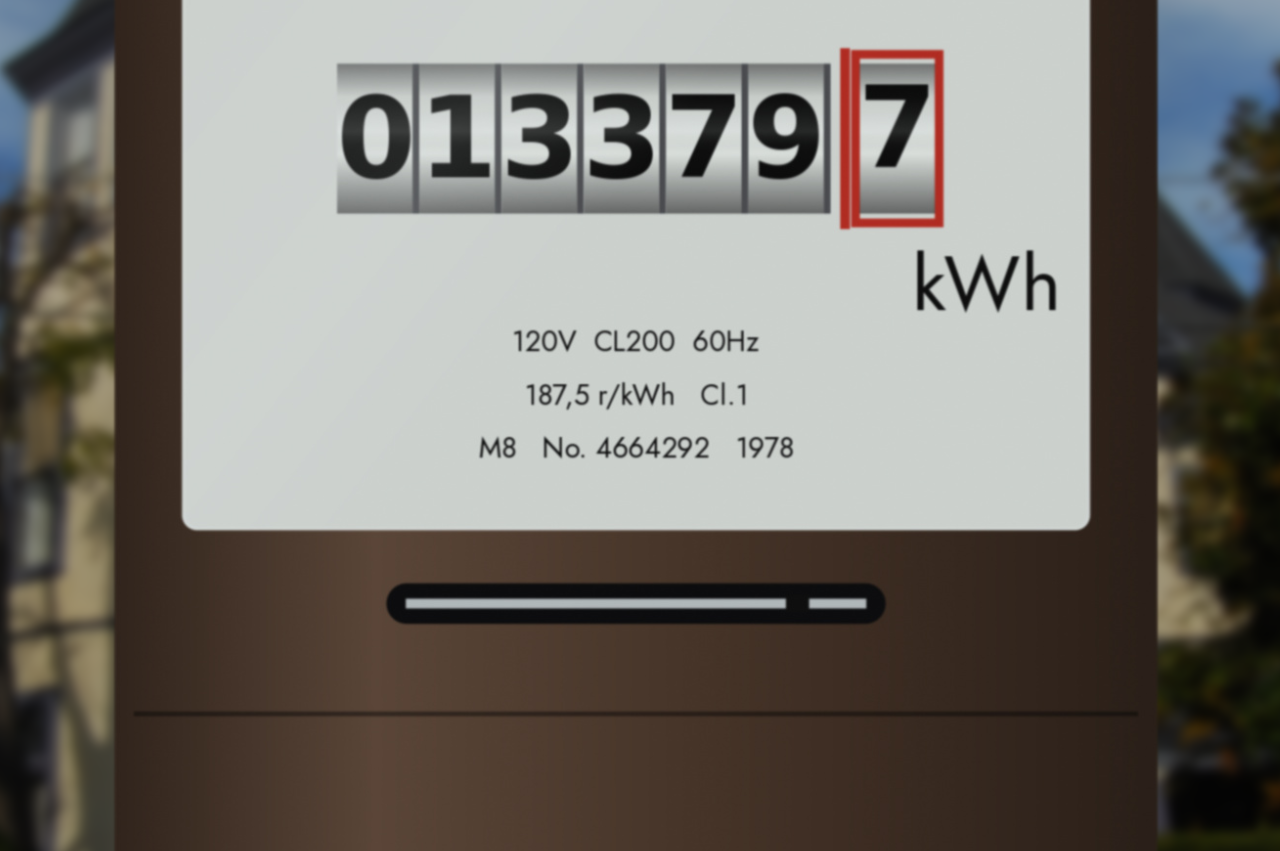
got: 13379.7 kWh
